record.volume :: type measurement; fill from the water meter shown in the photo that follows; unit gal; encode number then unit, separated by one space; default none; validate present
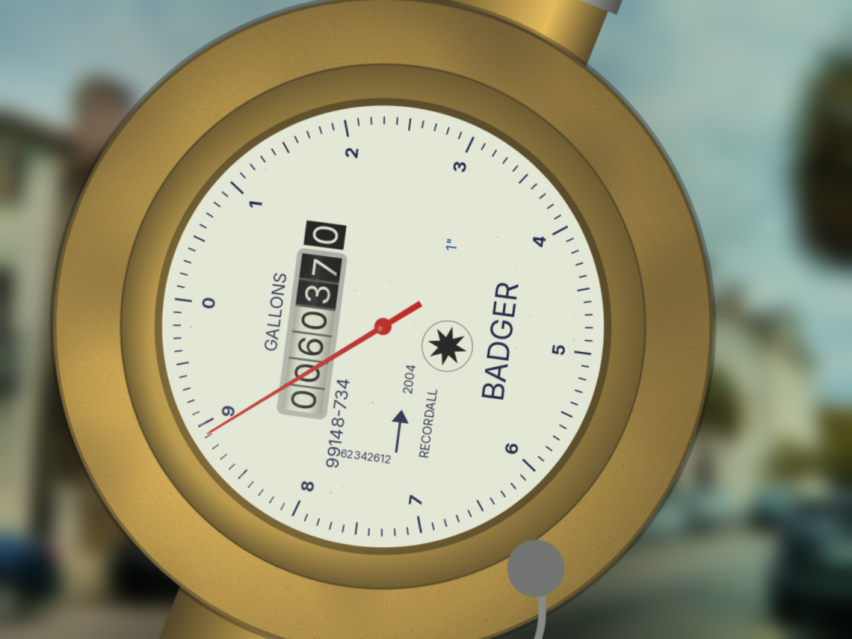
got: 60368.9 gal
